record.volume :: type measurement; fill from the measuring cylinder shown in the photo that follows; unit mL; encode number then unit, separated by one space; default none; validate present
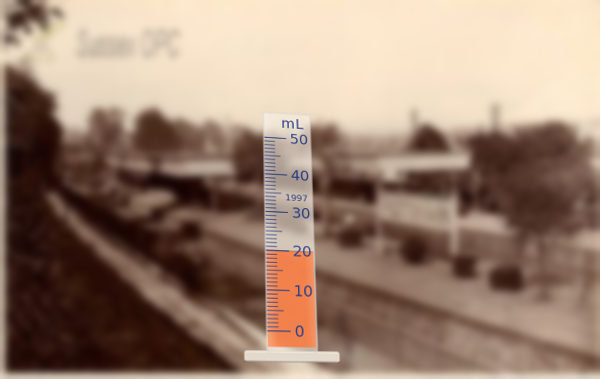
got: 20 mL
